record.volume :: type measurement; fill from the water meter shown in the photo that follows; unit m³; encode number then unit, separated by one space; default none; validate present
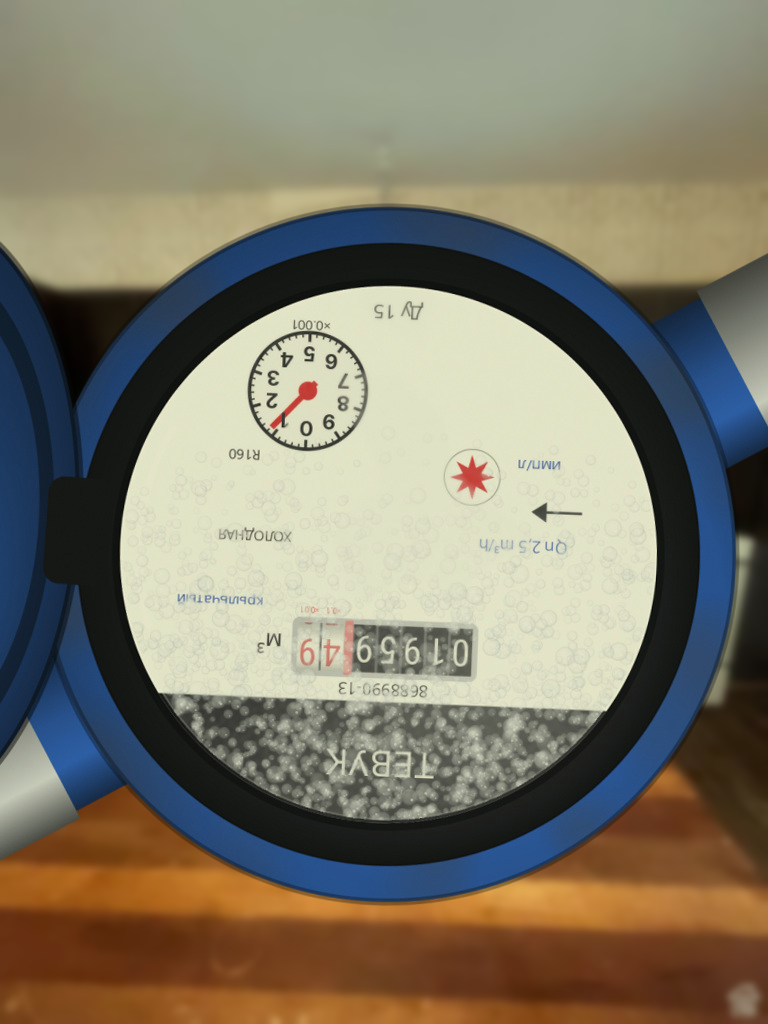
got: 1959.491 m³
